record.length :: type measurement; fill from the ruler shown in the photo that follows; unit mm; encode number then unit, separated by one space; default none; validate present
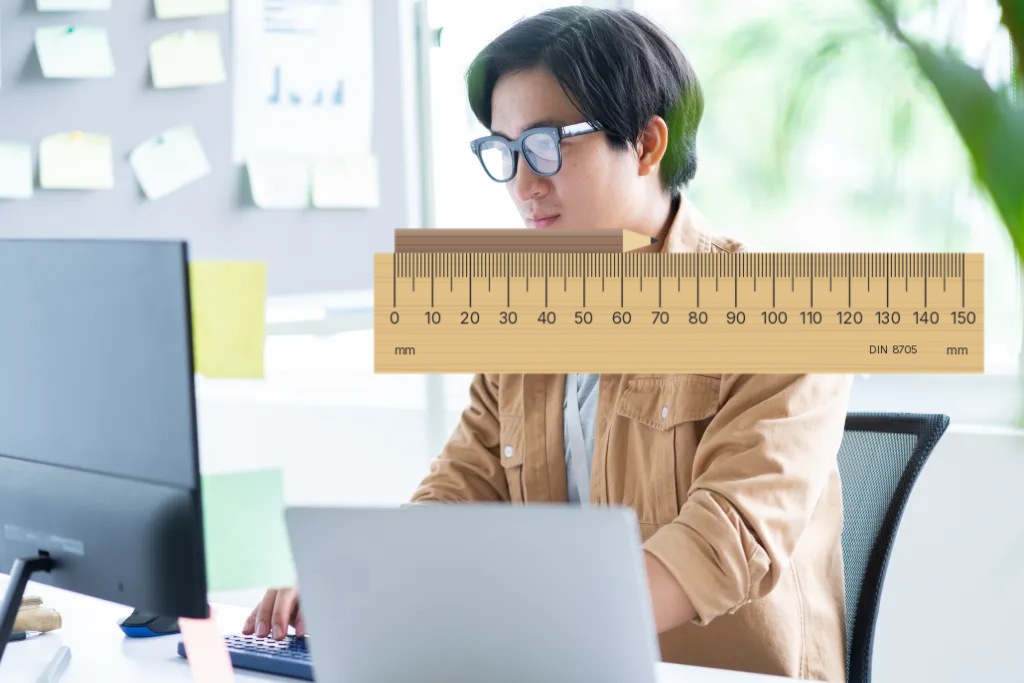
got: 70 mm
